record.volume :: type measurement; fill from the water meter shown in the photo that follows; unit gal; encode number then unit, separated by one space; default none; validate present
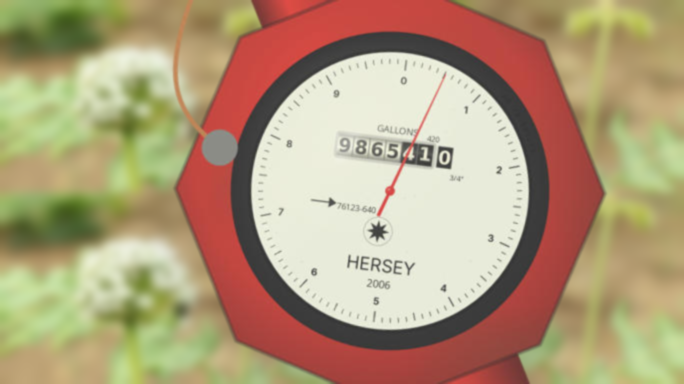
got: 9865410.5 gal
